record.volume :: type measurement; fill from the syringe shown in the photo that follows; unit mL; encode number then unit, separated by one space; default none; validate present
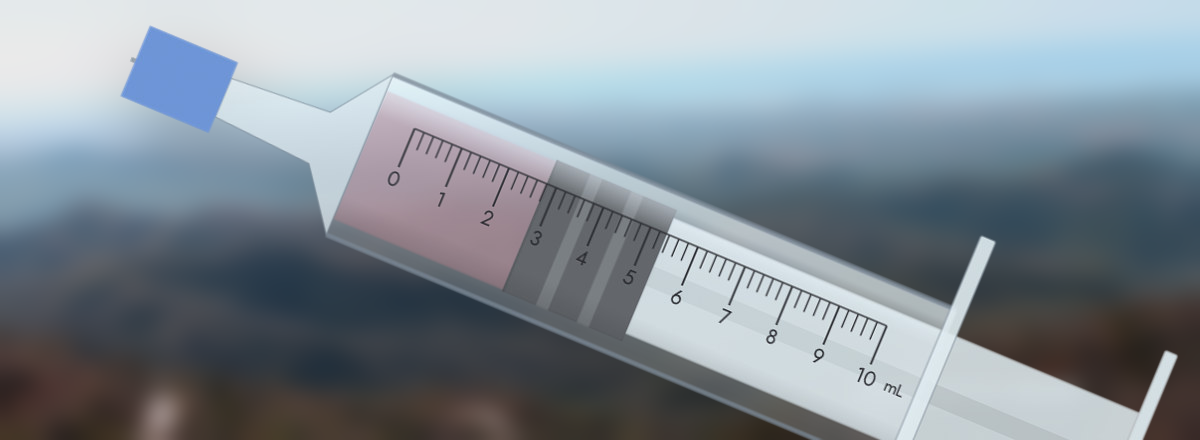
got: 2.8 mL
